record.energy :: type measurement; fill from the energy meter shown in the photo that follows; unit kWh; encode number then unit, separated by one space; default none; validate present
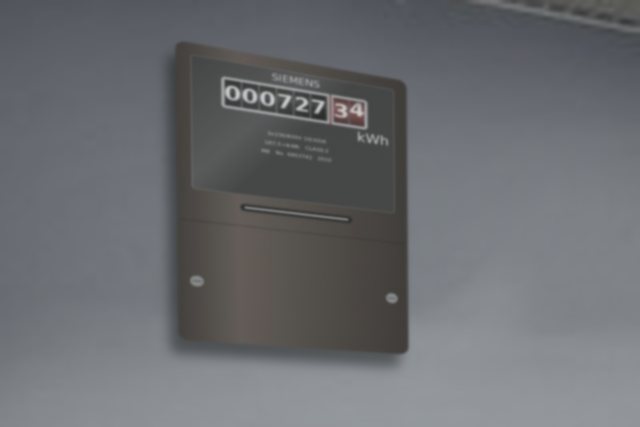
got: 727.34 kWh
